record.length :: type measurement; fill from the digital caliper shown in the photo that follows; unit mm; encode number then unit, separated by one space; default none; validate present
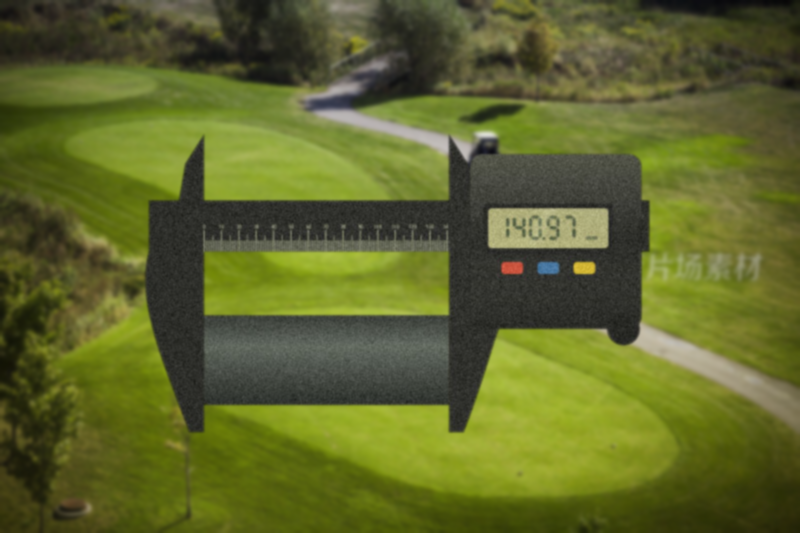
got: 140.97 mm
